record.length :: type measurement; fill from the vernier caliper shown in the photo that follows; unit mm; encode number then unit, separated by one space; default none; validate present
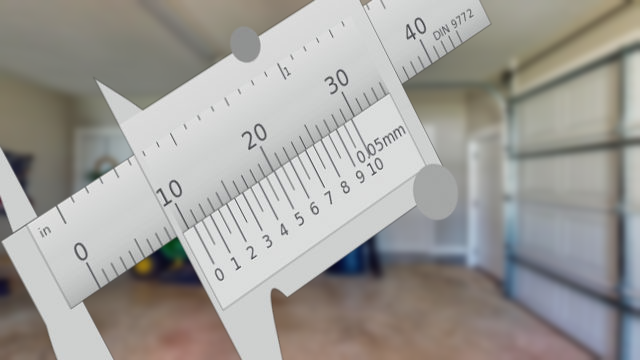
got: 10.6 mm
